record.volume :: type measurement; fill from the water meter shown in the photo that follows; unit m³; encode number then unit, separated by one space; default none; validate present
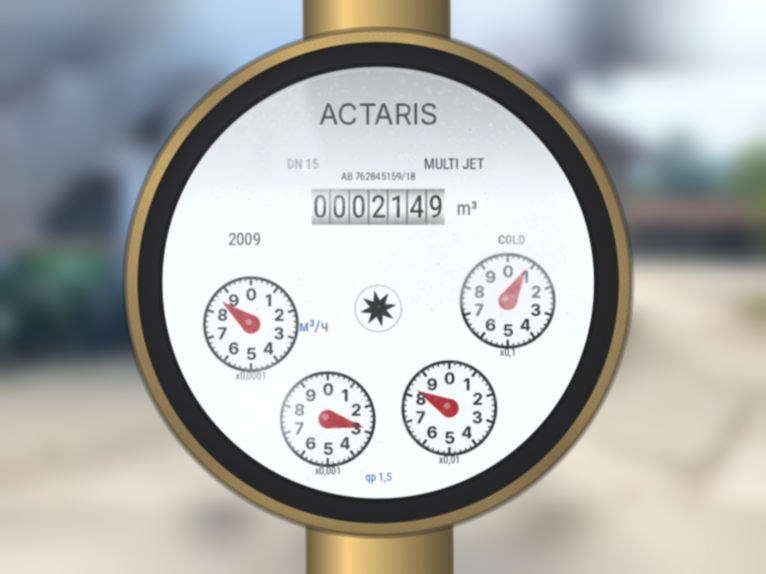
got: 2149.0828 m³
